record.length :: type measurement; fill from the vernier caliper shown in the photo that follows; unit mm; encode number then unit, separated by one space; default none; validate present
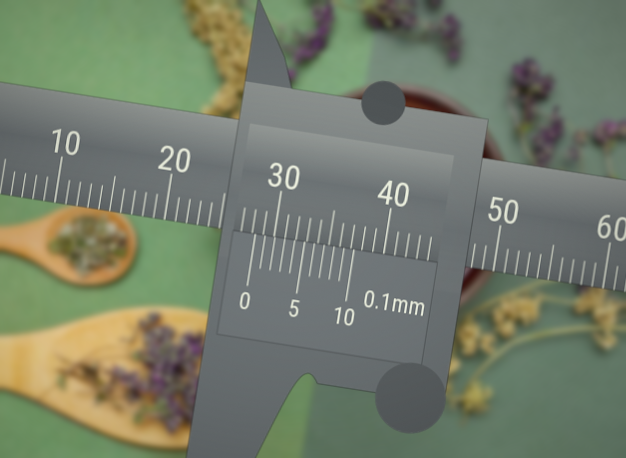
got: 28.3 mm
